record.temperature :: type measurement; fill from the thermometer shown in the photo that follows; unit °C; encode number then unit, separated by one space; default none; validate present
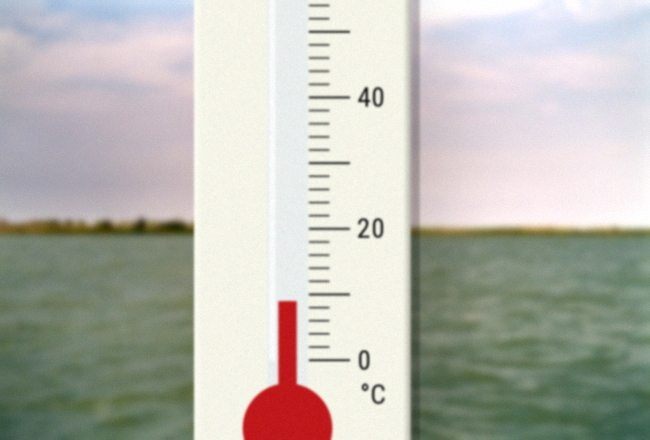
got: 9 °C
